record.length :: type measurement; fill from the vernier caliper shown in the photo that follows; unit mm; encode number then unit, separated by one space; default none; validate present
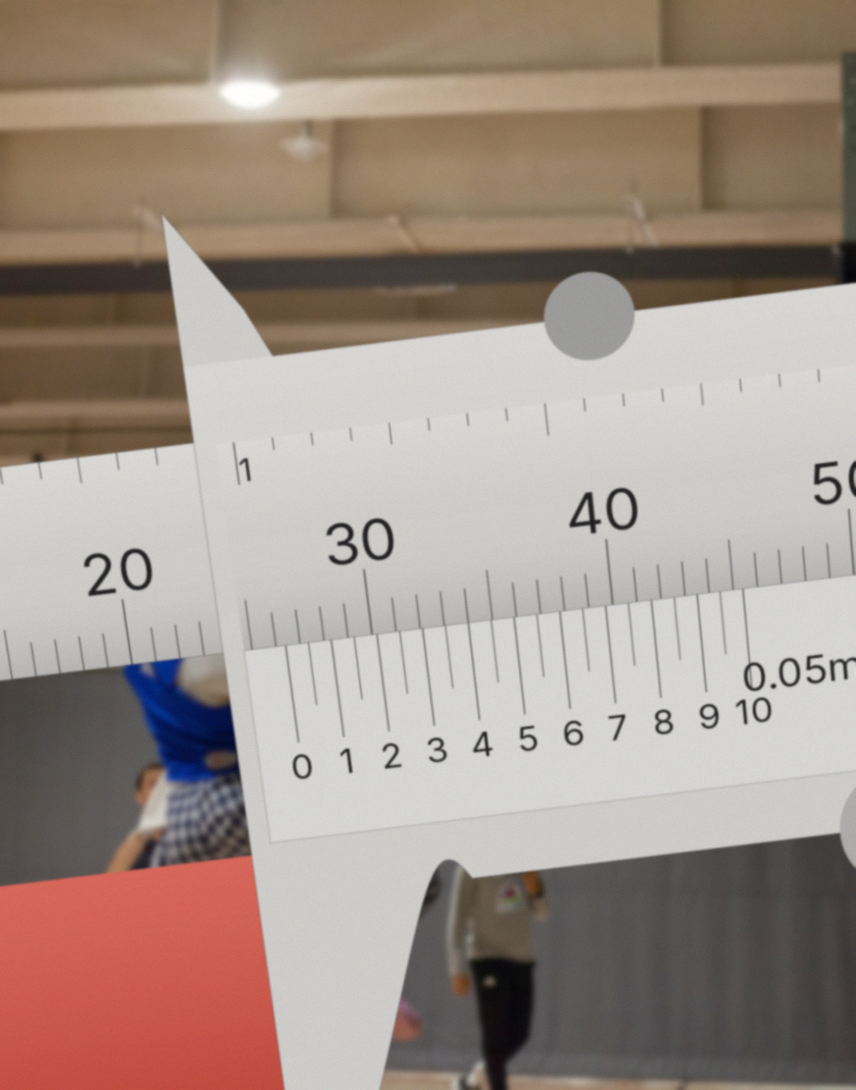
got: 26.4 mm
